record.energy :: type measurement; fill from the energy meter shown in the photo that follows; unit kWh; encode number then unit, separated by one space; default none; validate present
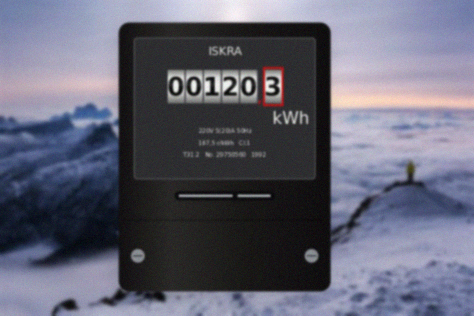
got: 120.3 kWh
